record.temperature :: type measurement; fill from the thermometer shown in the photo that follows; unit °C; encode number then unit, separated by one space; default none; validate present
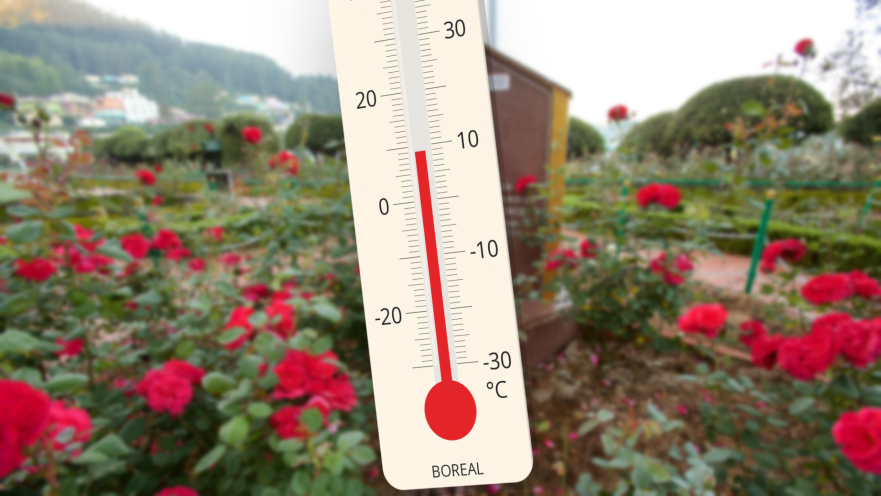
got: 9 °C
